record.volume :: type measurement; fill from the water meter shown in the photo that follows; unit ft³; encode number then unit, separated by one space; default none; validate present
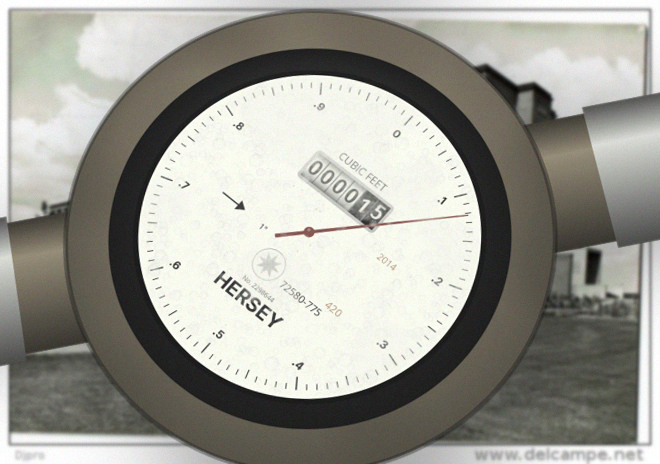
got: 15.12 ft³
